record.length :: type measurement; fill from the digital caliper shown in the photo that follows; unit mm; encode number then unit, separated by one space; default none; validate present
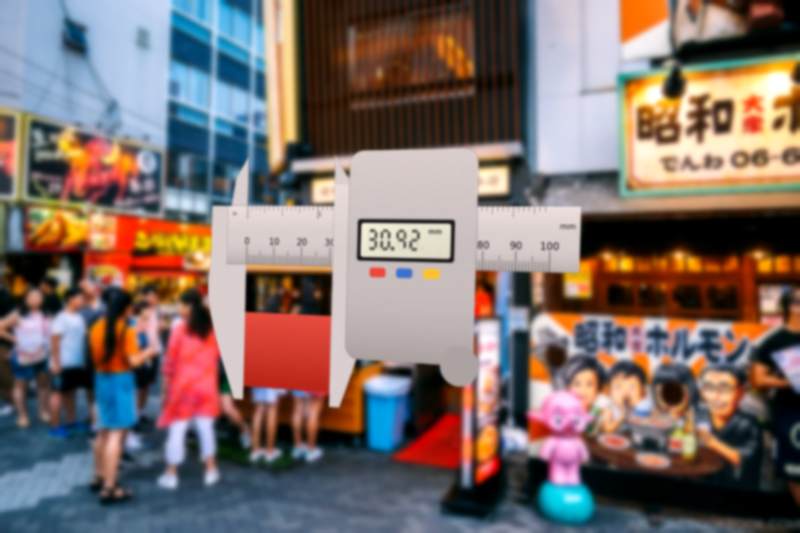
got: 30.92 mm
